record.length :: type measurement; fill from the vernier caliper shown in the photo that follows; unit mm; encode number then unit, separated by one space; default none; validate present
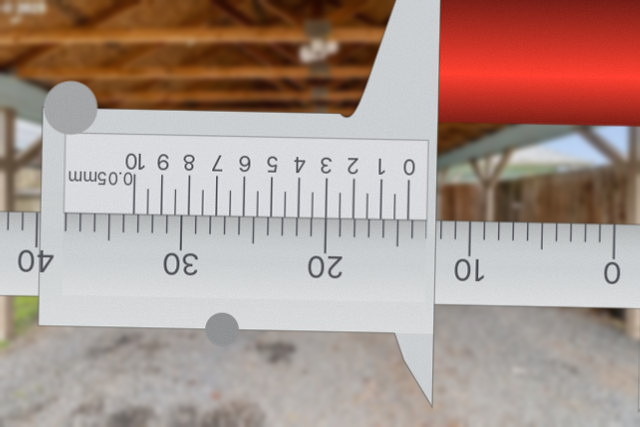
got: 14.3 mm
